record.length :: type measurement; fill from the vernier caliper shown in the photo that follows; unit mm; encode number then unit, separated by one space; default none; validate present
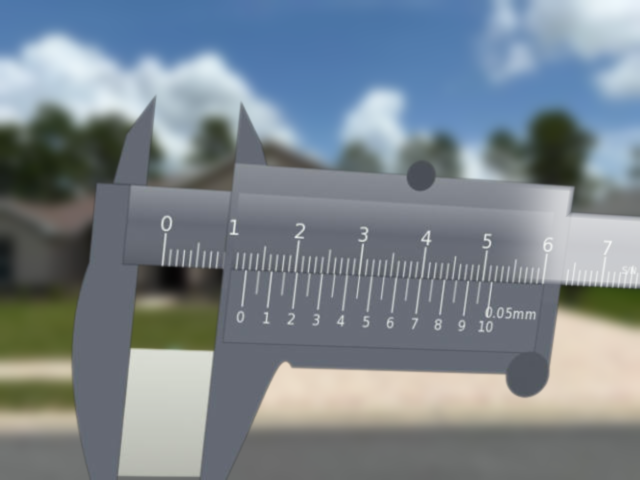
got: 12.5 mm
